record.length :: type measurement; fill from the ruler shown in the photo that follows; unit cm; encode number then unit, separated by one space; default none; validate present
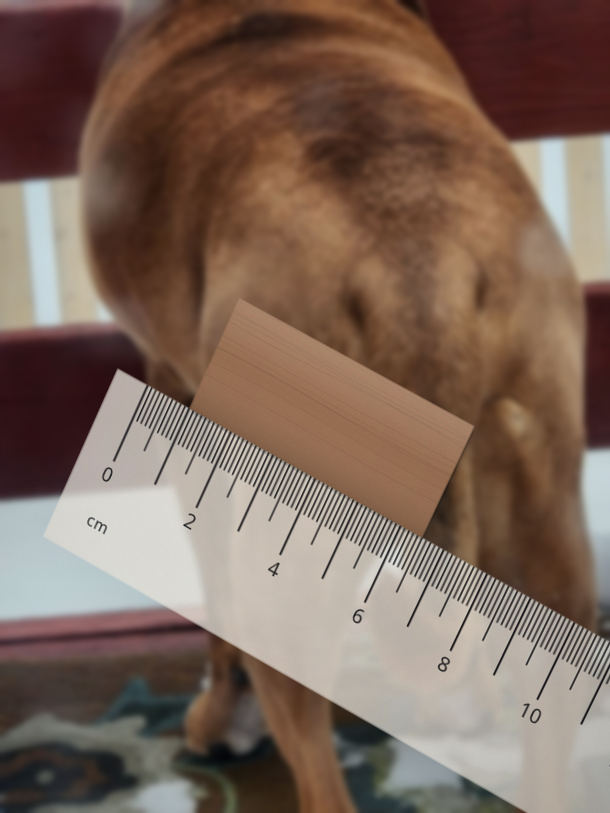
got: 5.5 cm
